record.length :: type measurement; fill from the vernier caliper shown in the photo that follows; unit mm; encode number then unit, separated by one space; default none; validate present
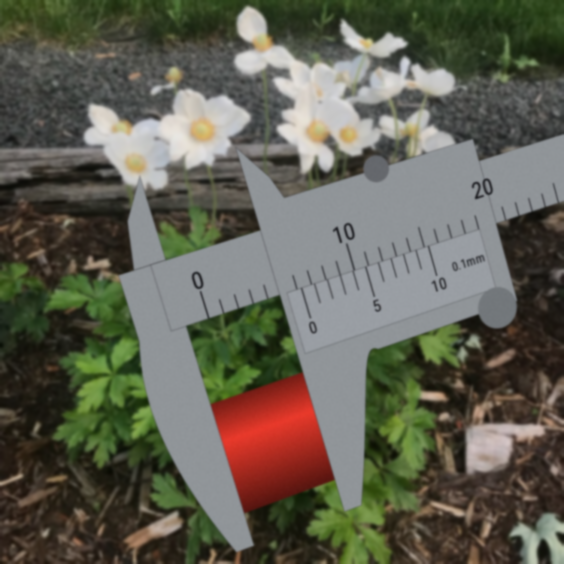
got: 6.3 mm
